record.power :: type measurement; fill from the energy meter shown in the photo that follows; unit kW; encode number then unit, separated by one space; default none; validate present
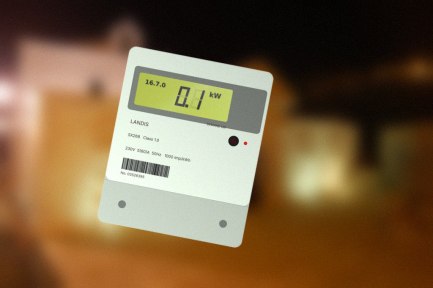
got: 0.1 kW
